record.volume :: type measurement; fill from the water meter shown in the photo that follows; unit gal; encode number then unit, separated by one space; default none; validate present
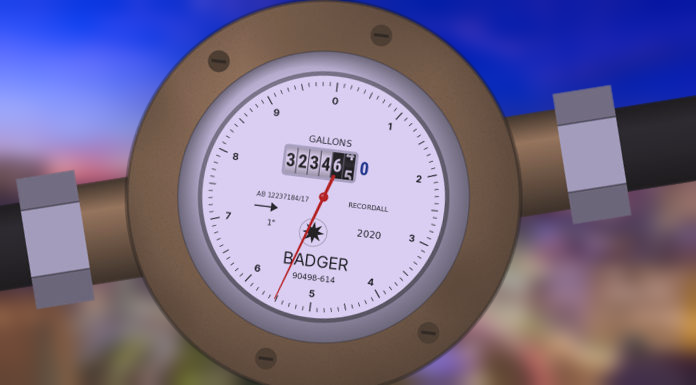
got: 3234645.5 gal
